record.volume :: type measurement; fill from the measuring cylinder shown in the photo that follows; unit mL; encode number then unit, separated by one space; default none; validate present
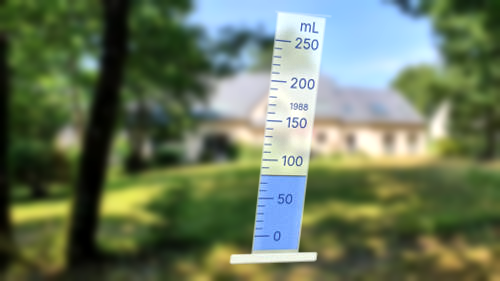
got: 80 mL
